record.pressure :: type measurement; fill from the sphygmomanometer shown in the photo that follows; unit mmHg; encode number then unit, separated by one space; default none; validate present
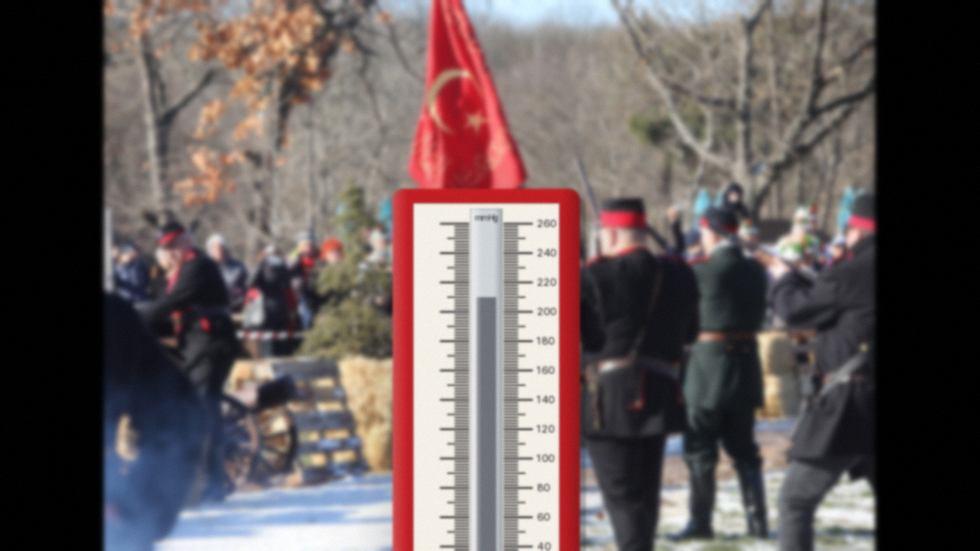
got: 210 mmHg
